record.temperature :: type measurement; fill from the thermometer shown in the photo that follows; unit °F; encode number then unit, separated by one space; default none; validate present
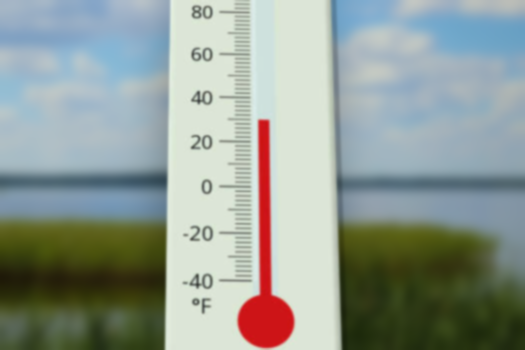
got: 30 °F
